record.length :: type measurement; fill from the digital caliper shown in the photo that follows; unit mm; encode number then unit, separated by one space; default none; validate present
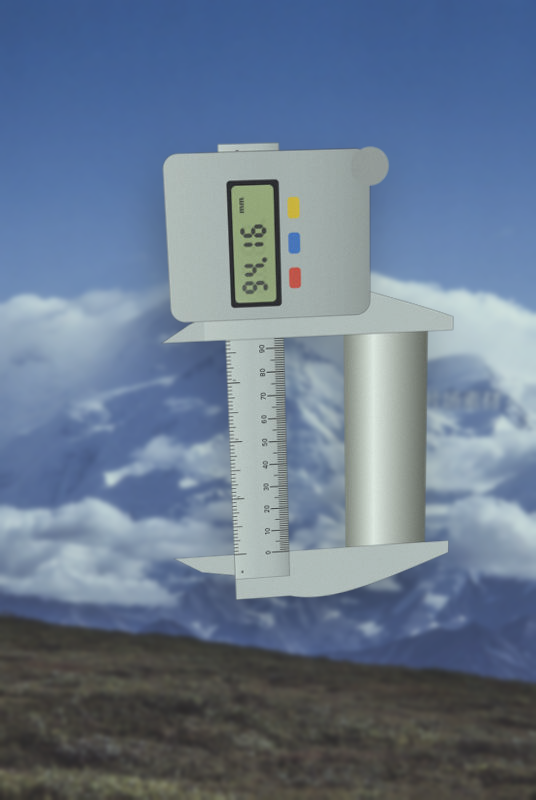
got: 94.16 mm
